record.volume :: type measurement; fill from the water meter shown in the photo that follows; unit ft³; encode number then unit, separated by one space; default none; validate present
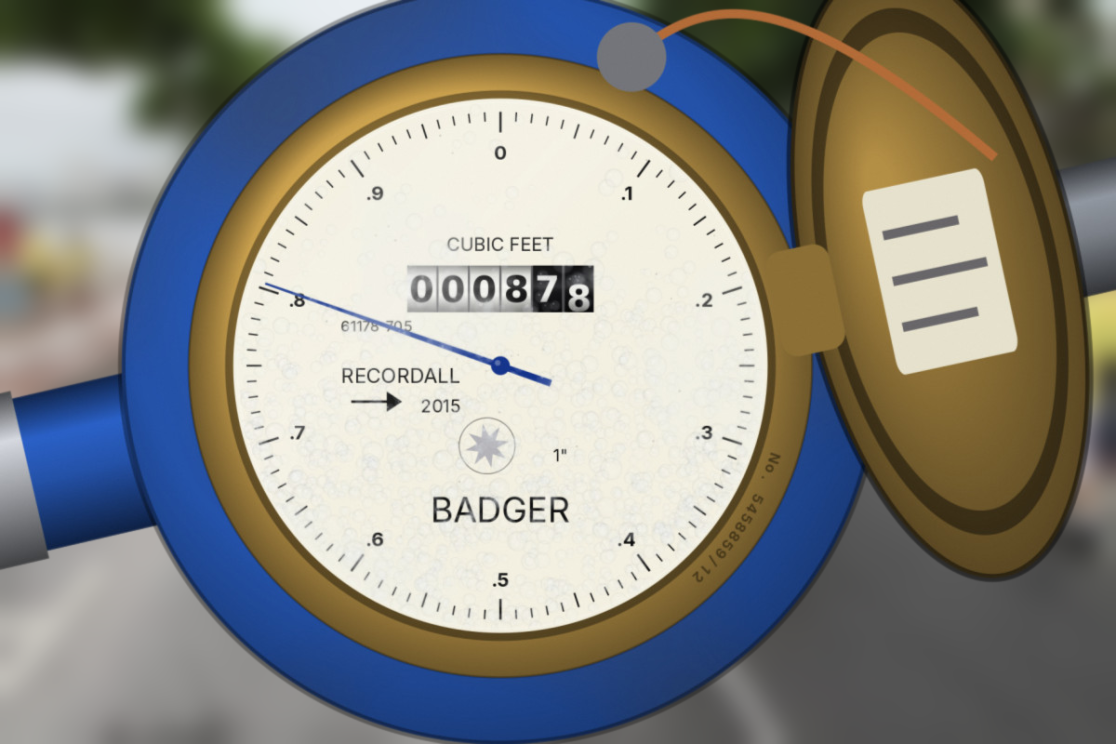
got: 877.80 ft³
